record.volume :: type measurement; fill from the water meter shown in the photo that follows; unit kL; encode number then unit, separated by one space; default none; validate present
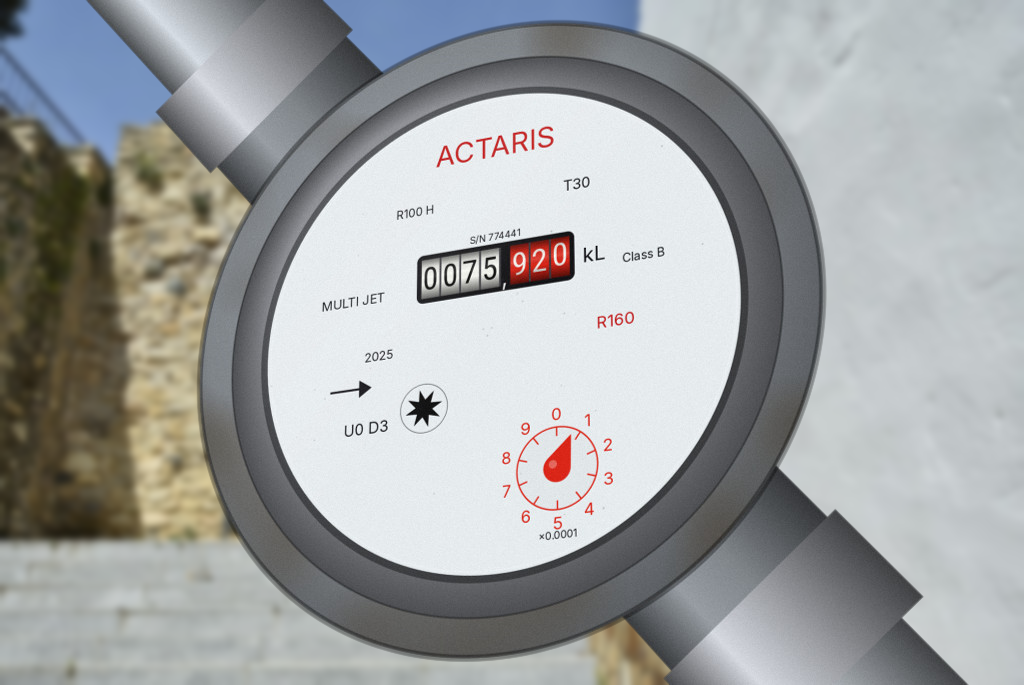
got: 75.9200 kL
